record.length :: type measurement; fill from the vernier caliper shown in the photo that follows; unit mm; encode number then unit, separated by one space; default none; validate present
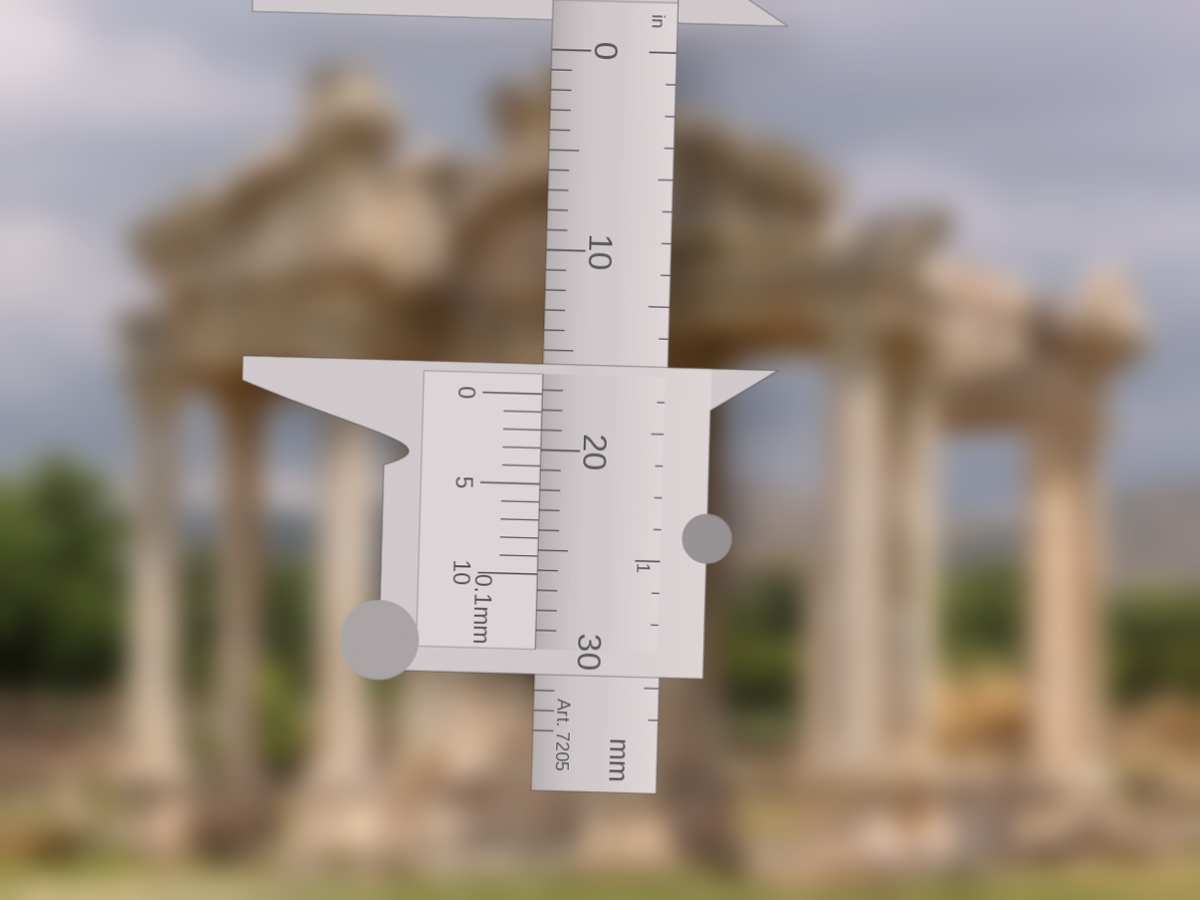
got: 17.2 mm
